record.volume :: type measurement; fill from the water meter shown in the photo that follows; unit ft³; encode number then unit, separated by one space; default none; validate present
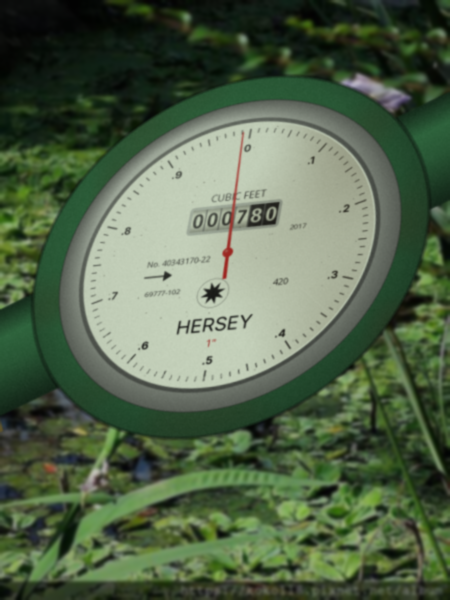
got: 779.99 ft³
